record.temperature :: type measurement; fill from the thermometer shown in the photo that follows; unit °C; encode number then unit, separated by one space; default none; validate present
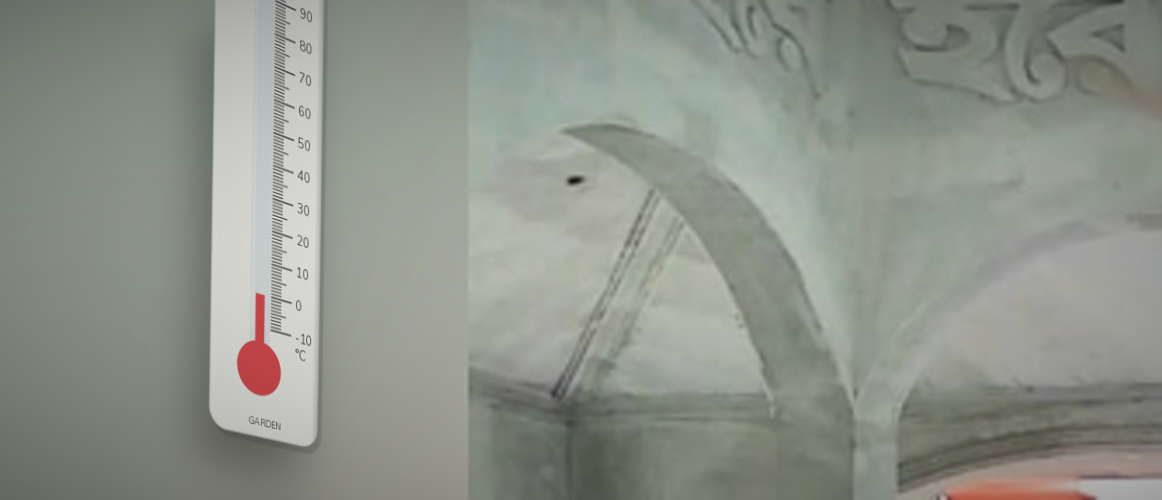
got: 0 °C
